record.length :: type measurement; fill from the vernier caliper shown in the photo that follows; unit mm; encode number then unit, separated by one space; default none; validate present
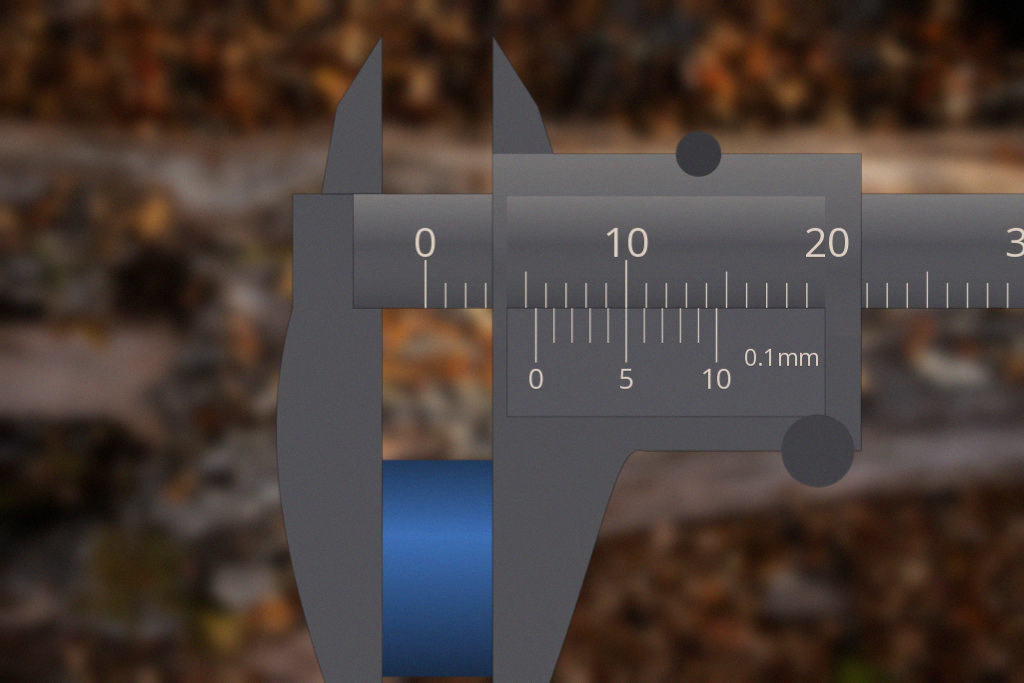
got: 5.5 mm
